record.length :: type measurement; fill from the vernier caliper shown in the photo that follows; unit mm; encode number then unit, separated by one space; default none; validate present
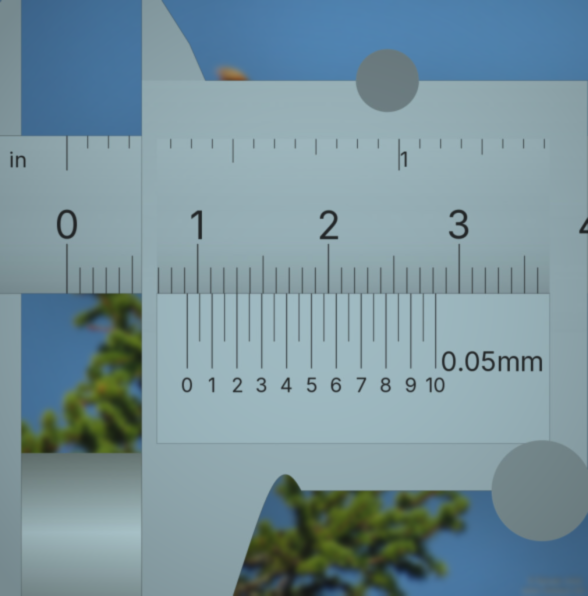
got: 9.2 mm
